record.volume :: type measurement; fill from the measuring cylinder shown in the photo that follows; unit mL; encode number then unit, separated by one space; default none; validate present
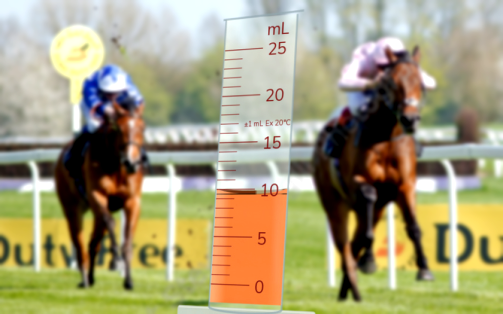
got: 9.5 mL
